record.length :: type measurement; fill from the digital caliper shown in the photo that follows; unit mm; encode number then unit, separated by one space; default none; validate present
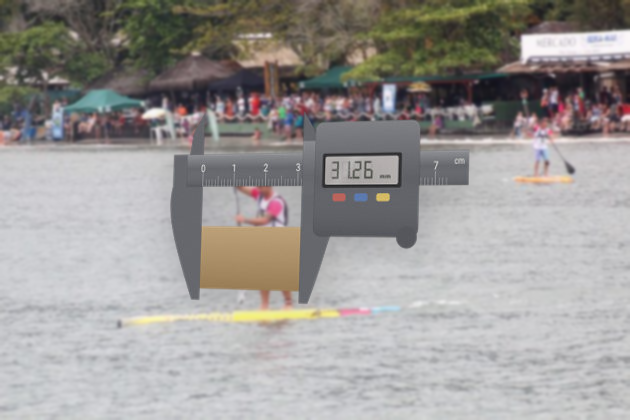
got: 31.26 mm
